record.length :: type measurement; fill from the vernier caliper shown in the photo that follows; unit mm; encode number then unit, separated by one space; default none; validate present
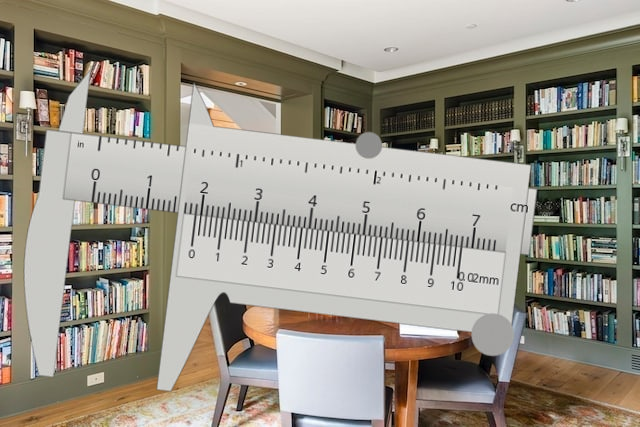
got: 19.0 mm
